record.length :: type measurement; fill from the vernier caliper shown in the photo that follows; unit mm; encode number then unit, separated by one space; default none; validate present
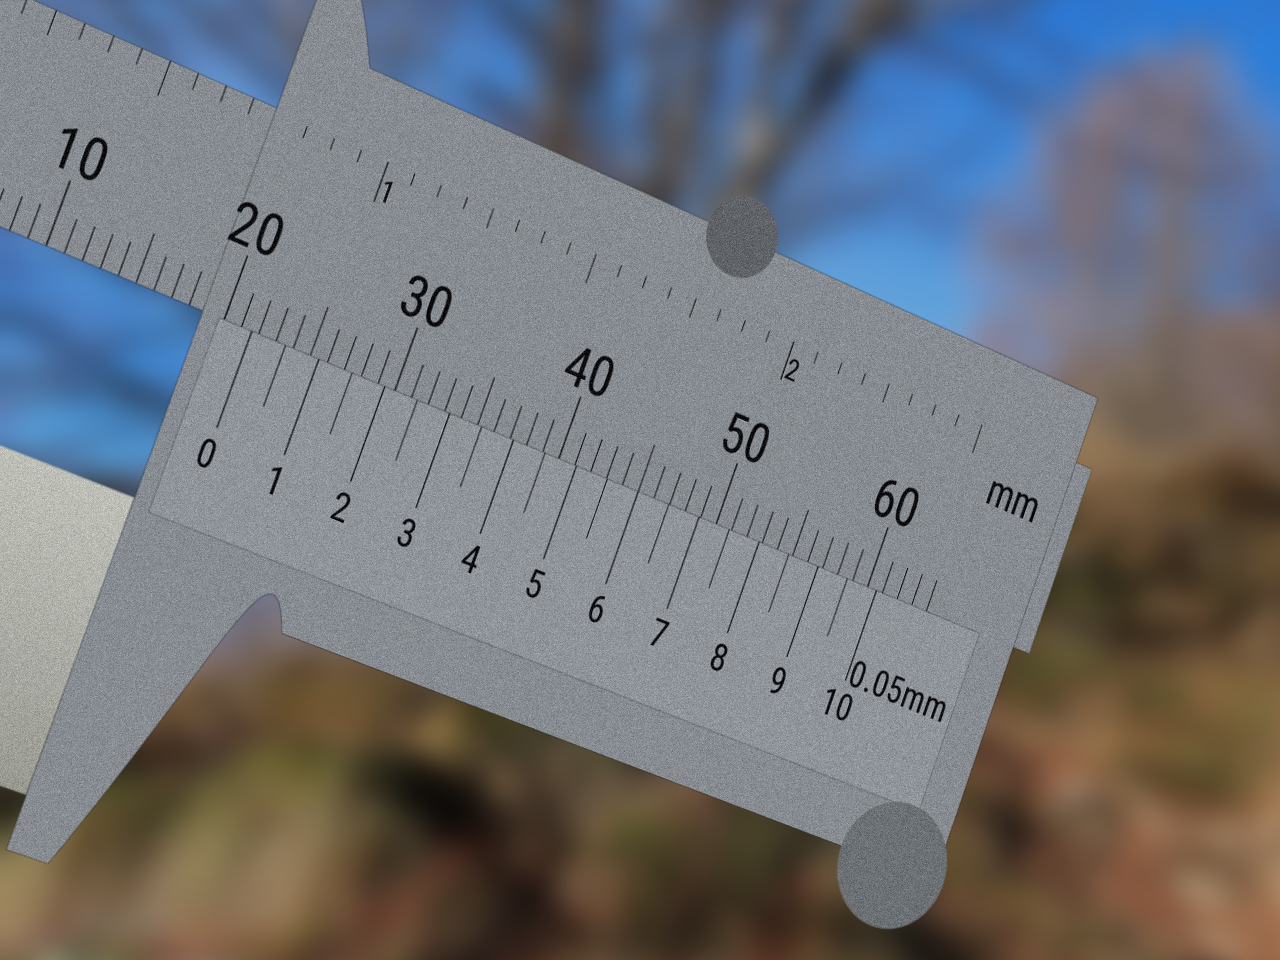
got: 21.6 mm
